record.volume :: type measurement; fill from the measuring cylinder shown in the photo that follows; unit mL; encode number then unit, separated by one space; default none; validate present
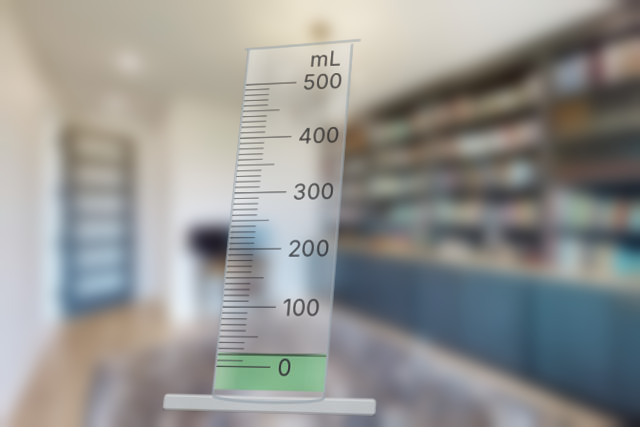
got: 20 mL
